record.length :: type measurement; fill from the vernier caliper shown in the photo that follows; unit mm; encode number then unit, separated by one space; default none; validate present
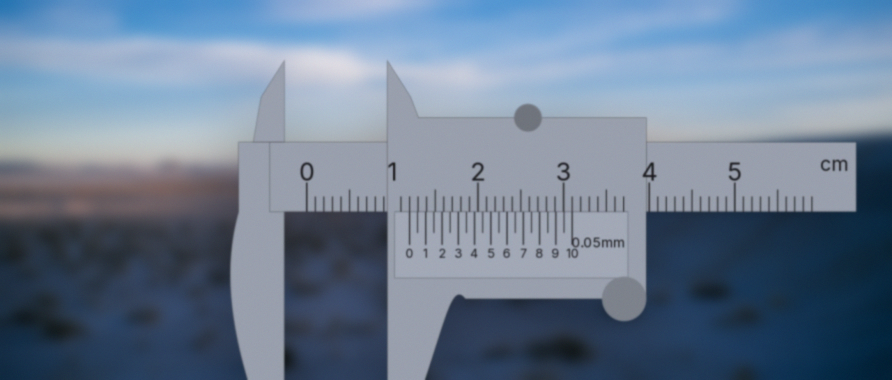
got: 12.0 mm
